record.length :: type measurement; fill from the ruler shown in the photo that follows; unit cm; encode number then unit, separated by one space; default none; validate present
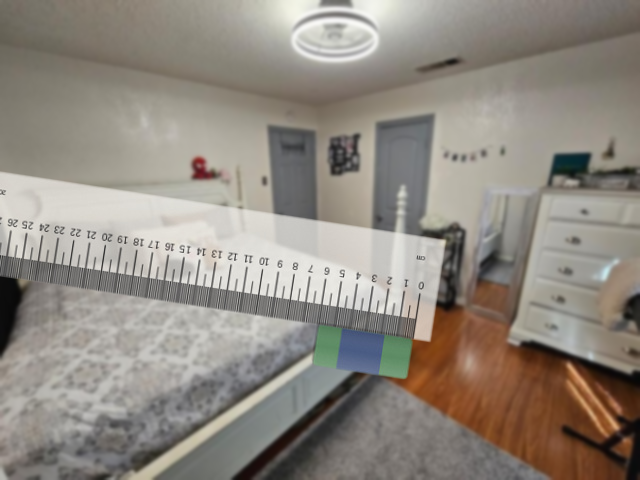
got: 6 cm
